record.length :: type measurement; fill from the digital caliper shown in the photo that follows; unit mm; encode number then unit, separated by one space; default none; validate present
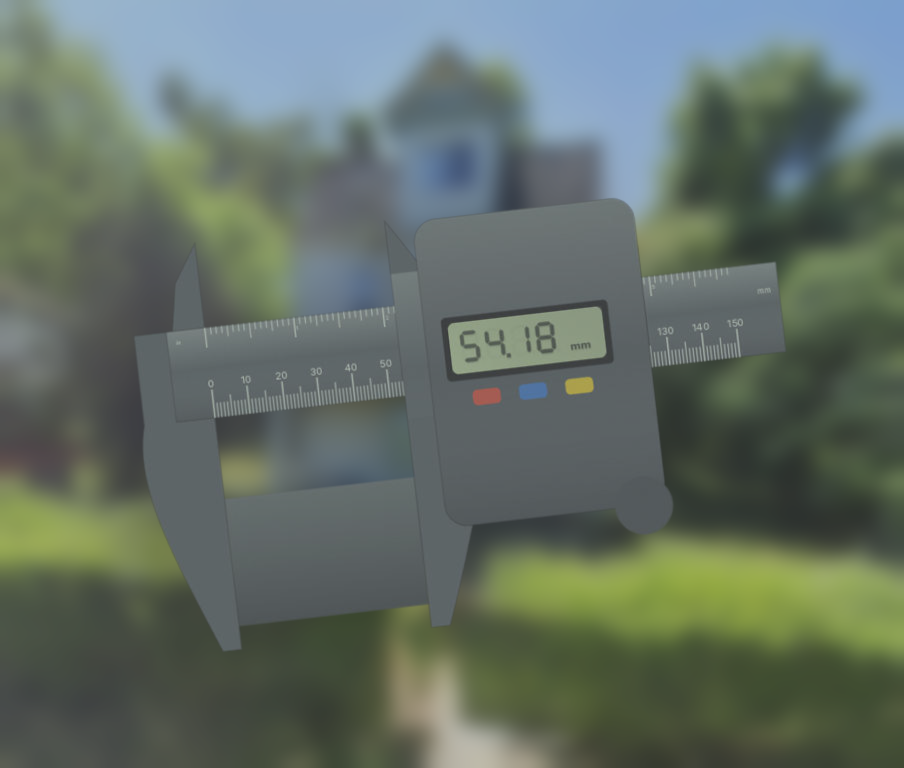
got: 54.18 mm
